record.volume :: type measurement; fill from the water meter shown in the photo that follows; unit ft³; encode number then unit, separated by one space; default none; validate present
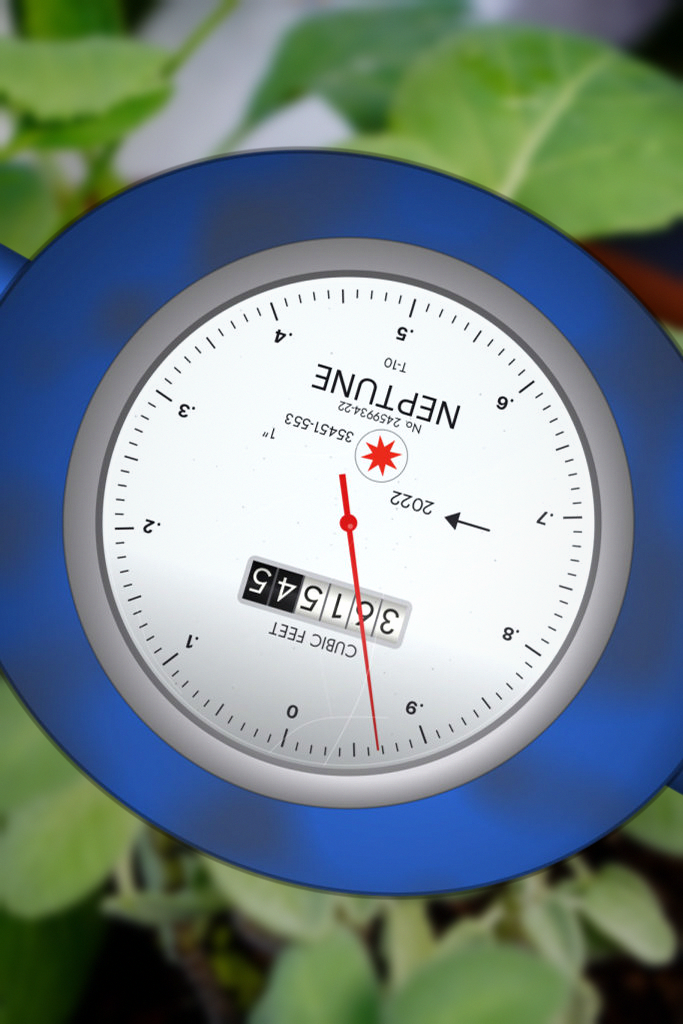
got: 361544.93 ft³
